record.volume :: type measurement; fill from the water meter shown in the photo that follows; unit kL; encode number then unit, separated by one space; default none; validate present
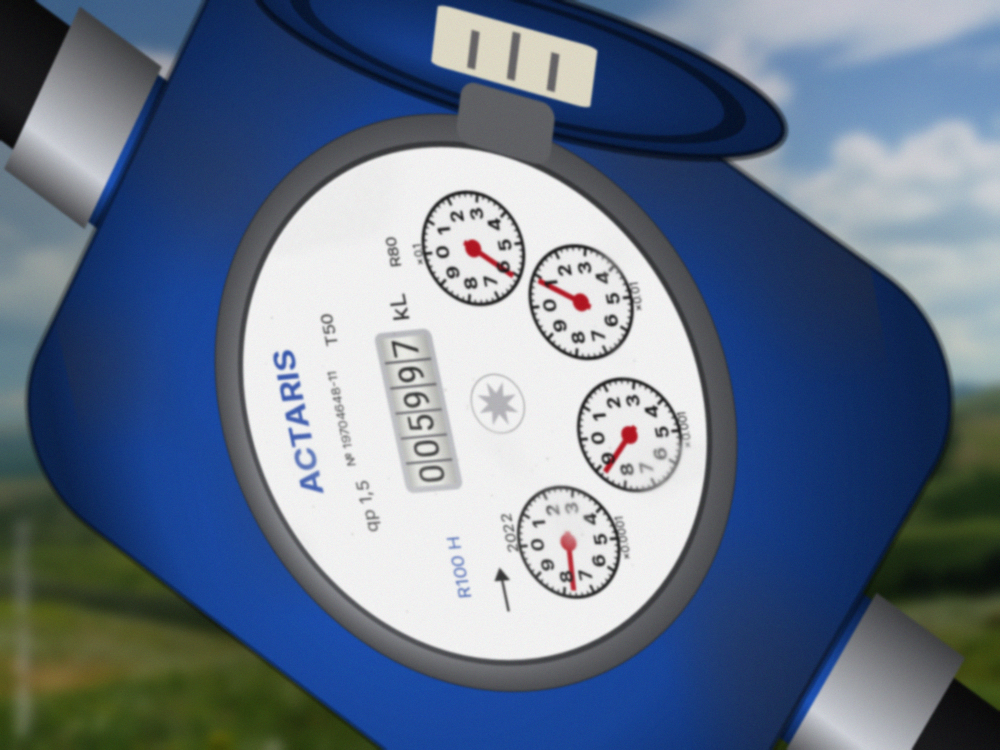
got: 5997.6087 kL
